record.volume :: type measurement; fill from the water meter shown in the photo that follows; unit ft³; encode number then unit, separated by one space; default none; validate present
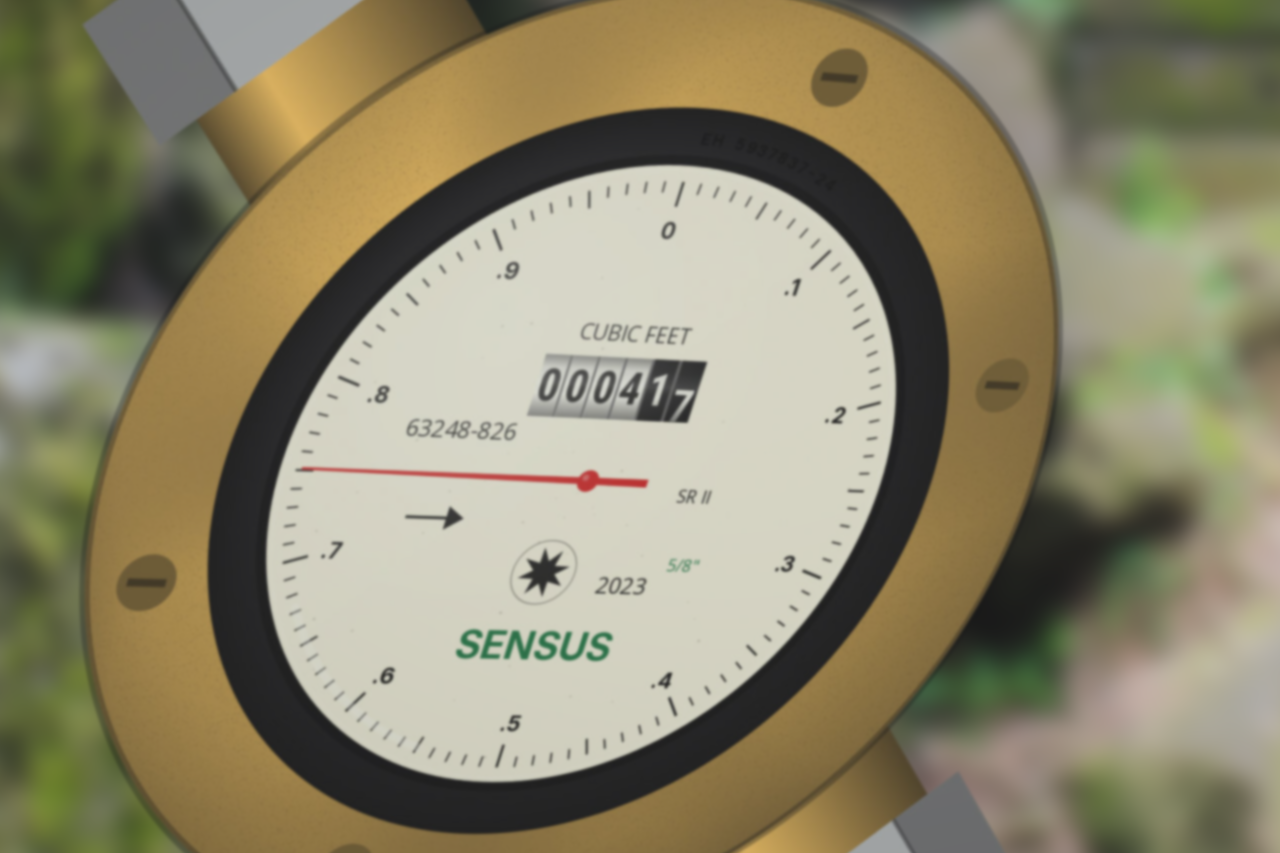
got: 416.75 ft³
